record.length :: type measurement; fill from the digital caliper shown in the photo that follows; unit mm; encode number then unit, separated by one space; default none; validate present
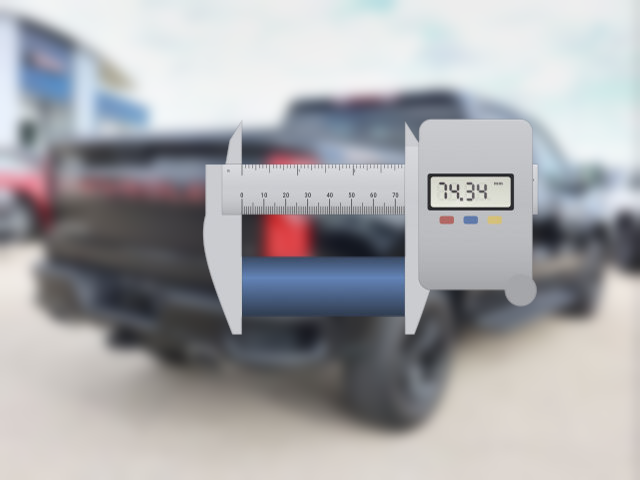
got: 74.34 mm
